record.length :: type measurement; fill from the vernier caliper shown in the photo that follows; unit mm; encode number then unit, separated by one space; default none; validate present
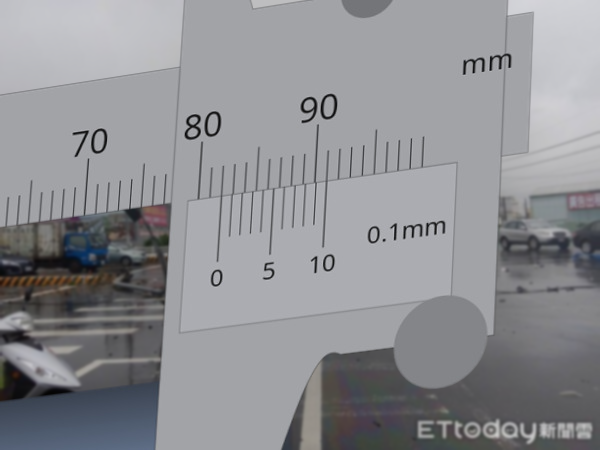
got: 82.0 mm
